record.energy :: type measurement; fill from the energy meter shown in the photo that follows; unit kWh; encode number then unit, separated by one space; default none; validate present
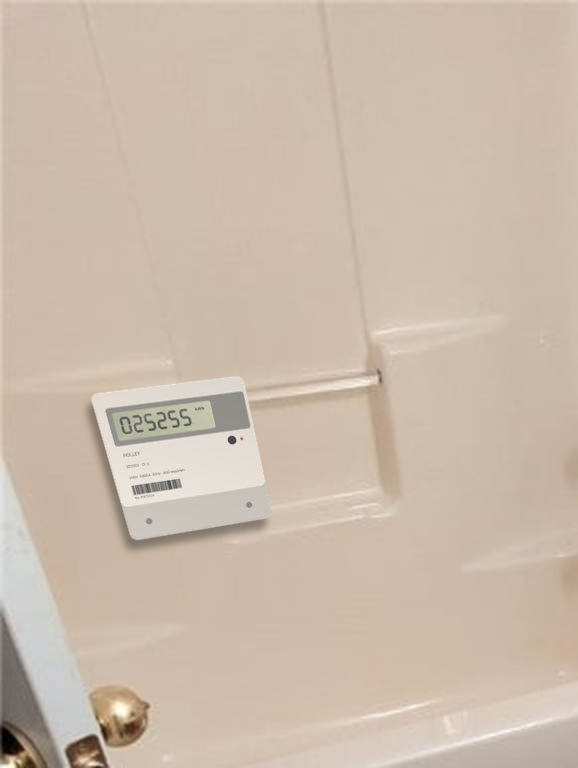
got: 25255 kWh
